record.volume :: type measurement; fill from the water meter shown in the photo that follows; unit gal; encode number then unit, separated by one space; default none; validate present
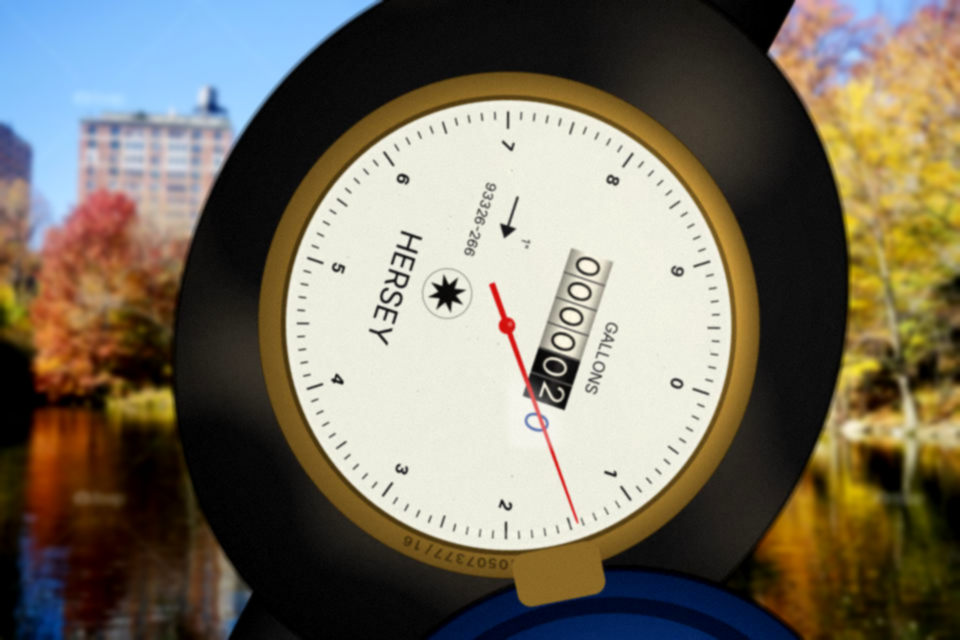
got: 21.4 gal
